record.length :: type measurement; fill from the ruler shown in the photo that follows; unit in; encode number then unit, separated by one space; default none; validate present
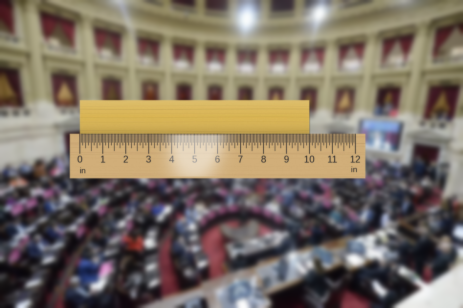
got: 10 in
